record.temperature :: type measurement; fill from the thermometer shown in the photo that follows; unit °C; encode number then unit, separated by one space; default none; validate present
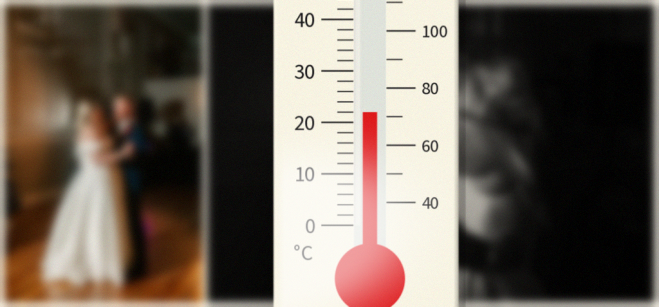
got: 22 °C
